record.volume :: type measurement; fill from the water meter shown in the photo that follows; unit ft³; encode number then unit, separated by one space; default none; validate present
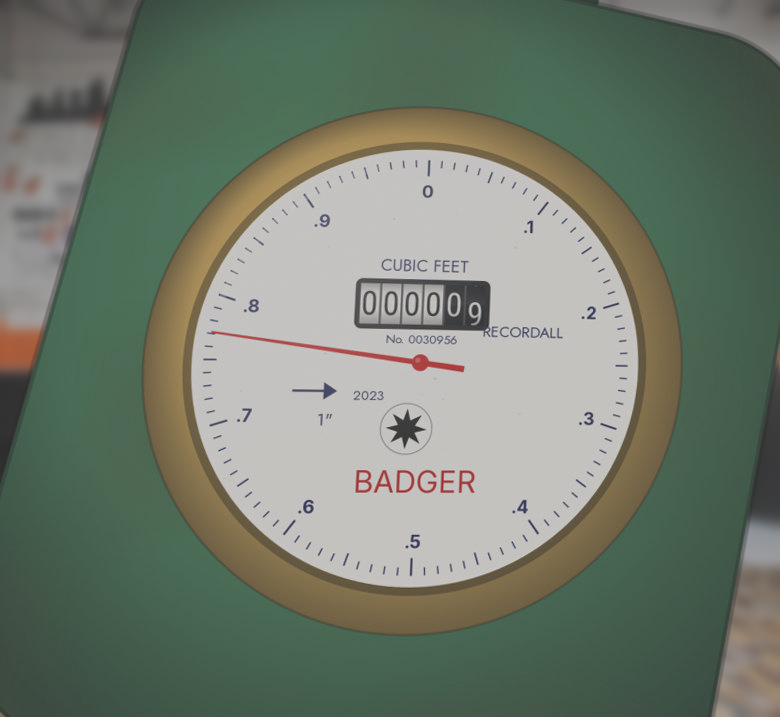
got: 8.77 ft³
